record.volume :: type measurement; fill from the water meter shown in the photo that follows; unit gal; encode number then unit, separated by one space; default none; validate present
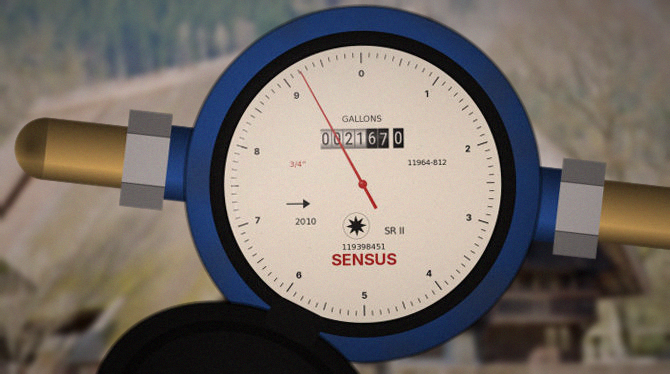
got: 21669.2 gal
